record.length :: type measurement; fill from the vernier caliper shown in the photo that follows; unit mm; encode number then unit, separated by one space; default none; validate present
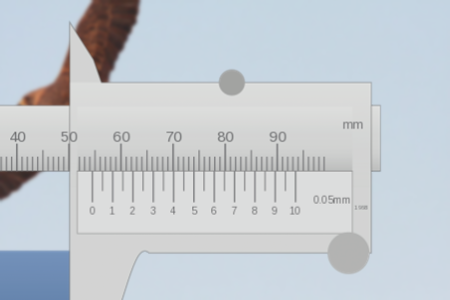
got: 54.5 mm
